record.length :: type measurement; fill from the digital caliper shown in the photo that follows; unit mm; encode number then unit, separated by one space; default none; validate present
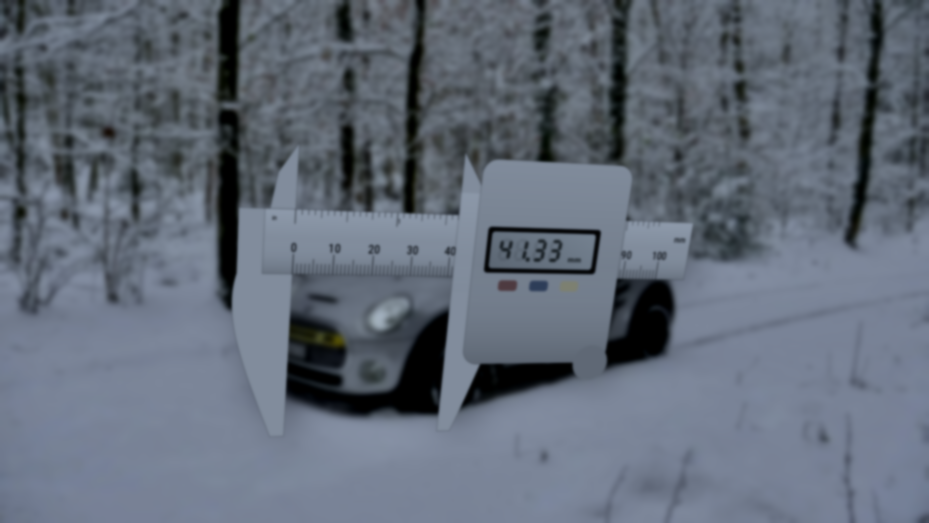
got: 41.33 mm
